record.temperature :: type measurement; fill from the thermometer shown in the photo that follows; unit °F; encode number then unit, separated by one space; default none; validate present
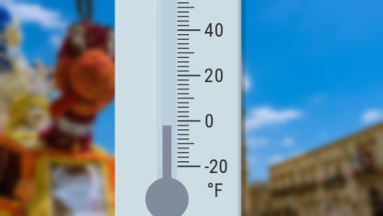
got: -2 °F
